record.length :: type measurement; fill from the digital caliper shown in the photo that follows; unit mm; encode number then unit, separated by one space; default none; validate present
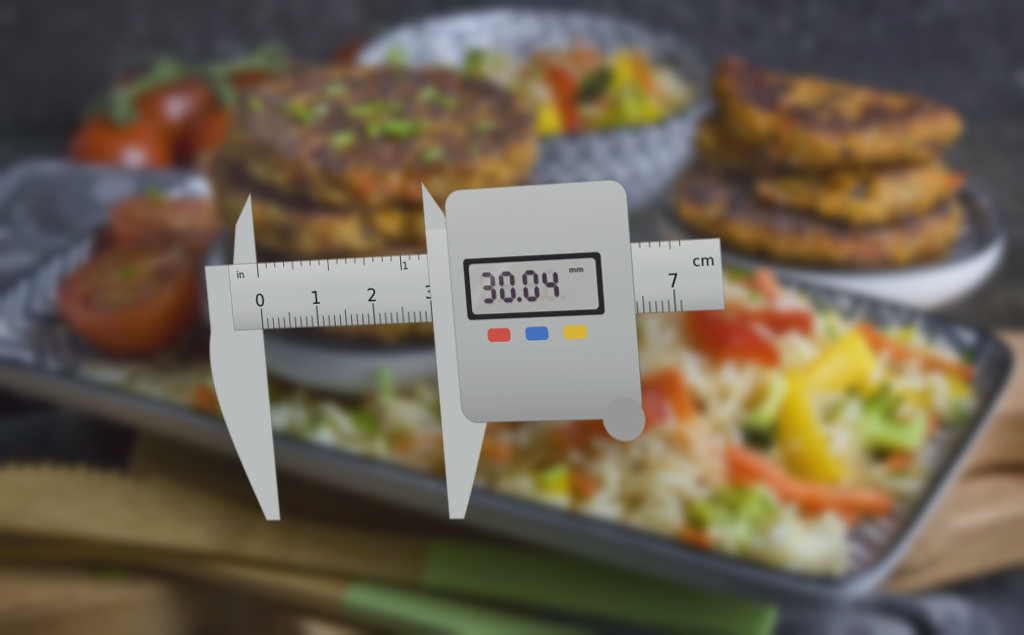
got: 30.04 mm
